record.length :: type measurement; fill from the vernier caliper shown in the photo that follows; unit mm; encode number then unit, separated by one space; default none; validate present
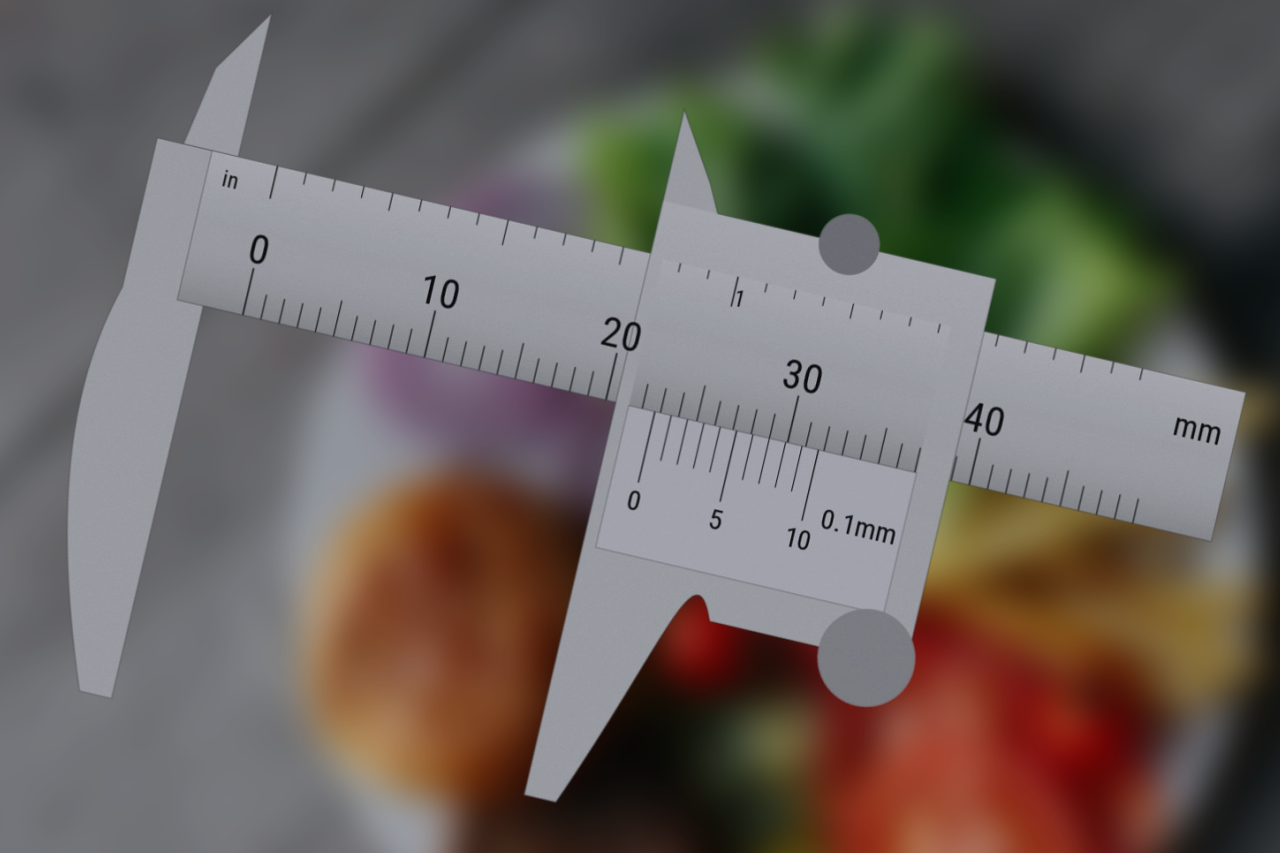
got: 22.7 mm
